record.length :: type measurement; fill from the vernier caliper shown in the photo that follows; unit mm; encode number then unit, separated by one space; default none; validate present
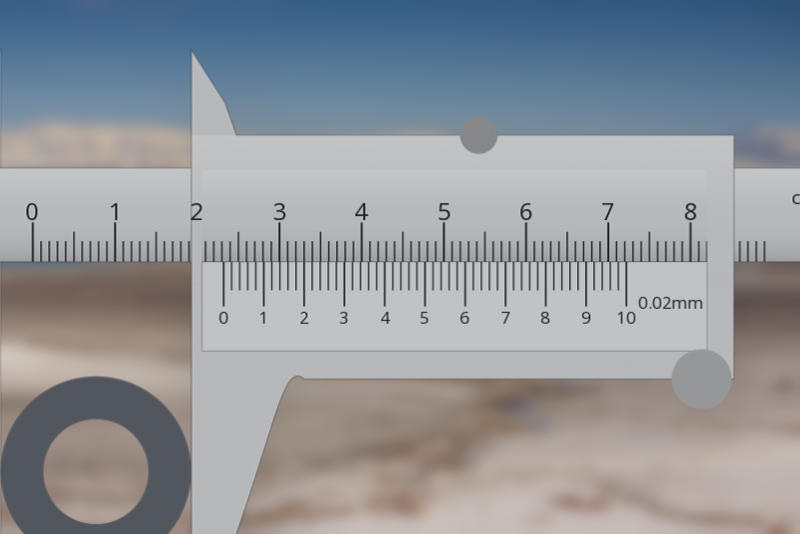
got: 23.2 mm
